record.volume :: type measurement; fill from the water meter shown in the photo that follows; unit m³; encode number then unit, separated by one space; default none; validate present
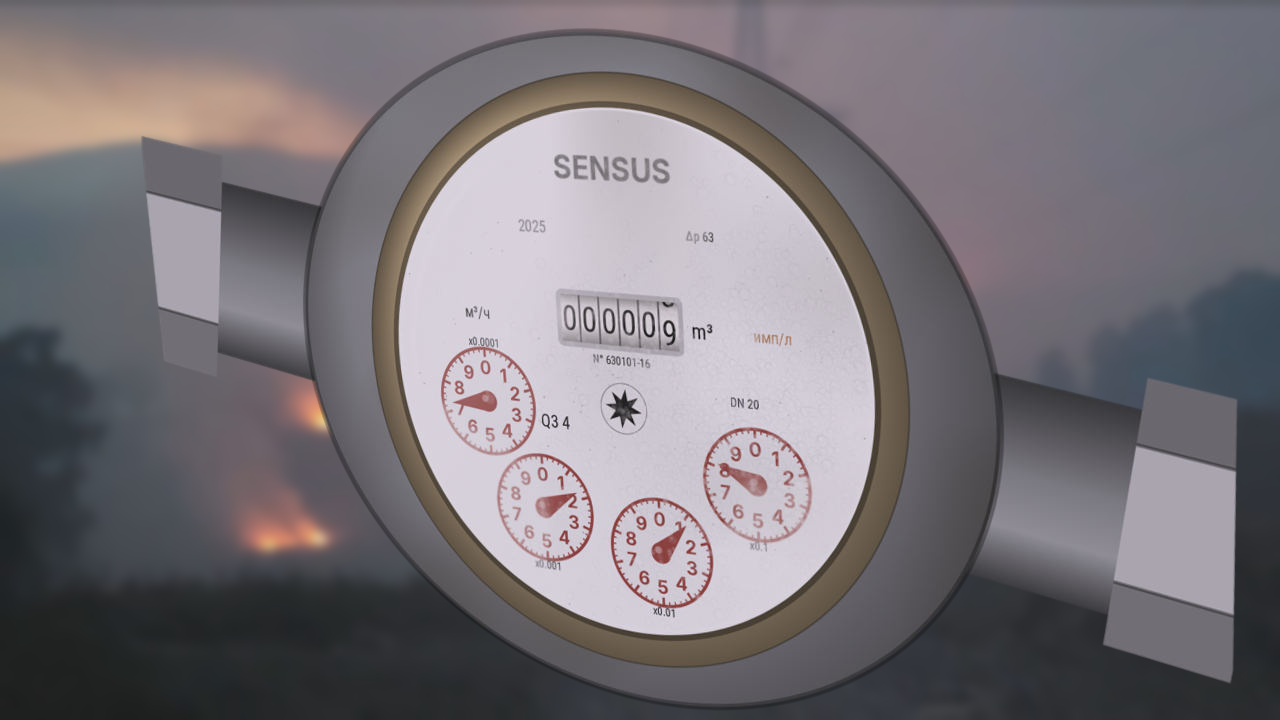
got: 8.8117 m³
